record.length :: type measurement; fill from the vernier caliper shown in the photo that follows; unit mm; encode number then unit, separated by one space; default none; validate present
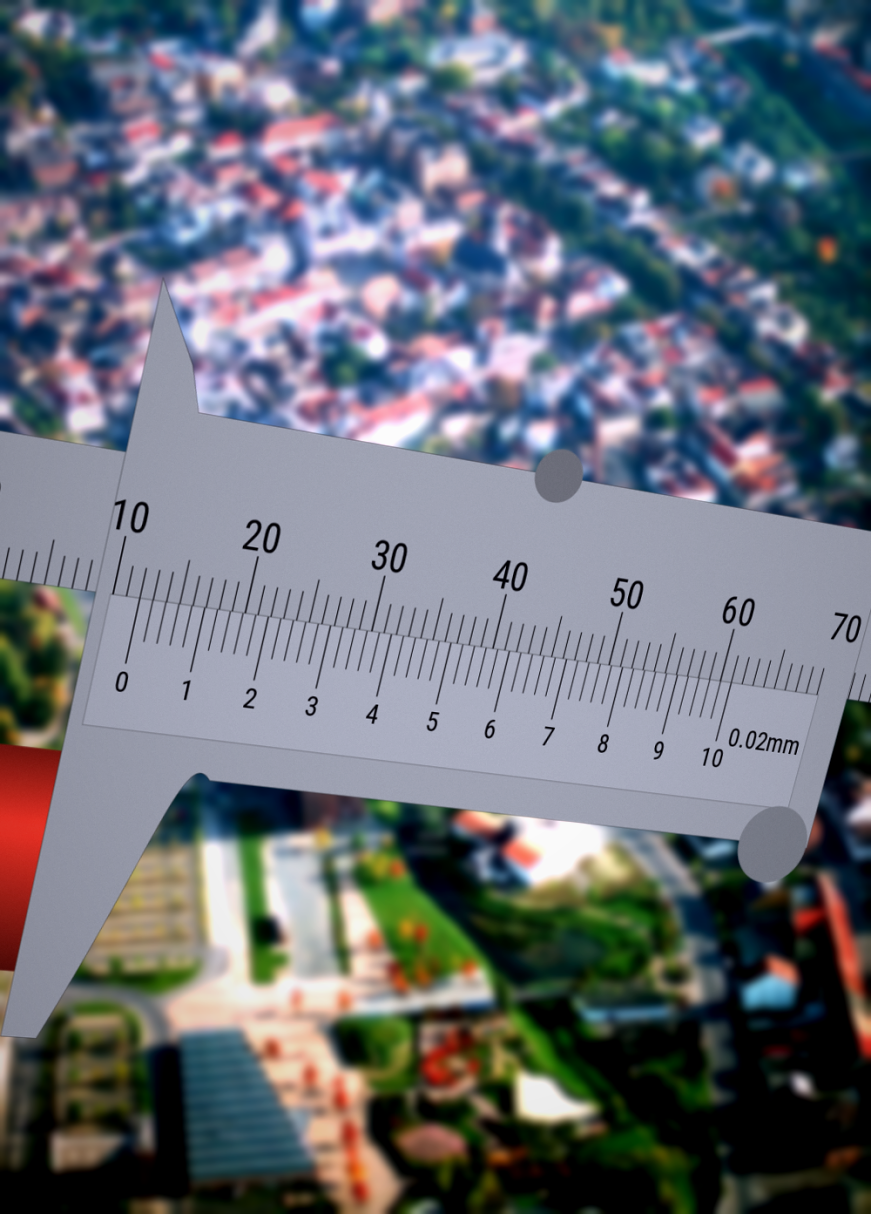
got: 12.0 mm
